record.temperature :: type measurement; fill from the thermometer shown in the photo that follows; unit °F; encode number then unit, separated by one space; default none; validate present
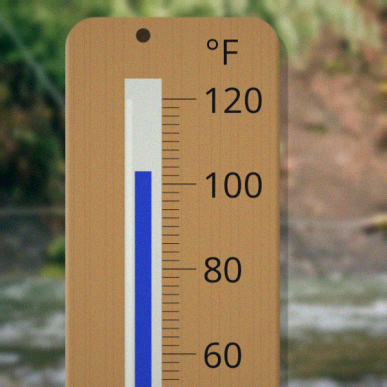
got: 103 °F
